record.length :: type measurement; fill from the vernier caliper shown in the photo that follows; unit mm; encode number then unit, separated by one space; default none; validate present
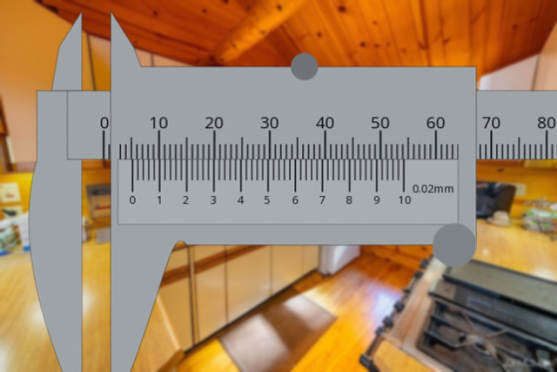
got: 5.2 mm
